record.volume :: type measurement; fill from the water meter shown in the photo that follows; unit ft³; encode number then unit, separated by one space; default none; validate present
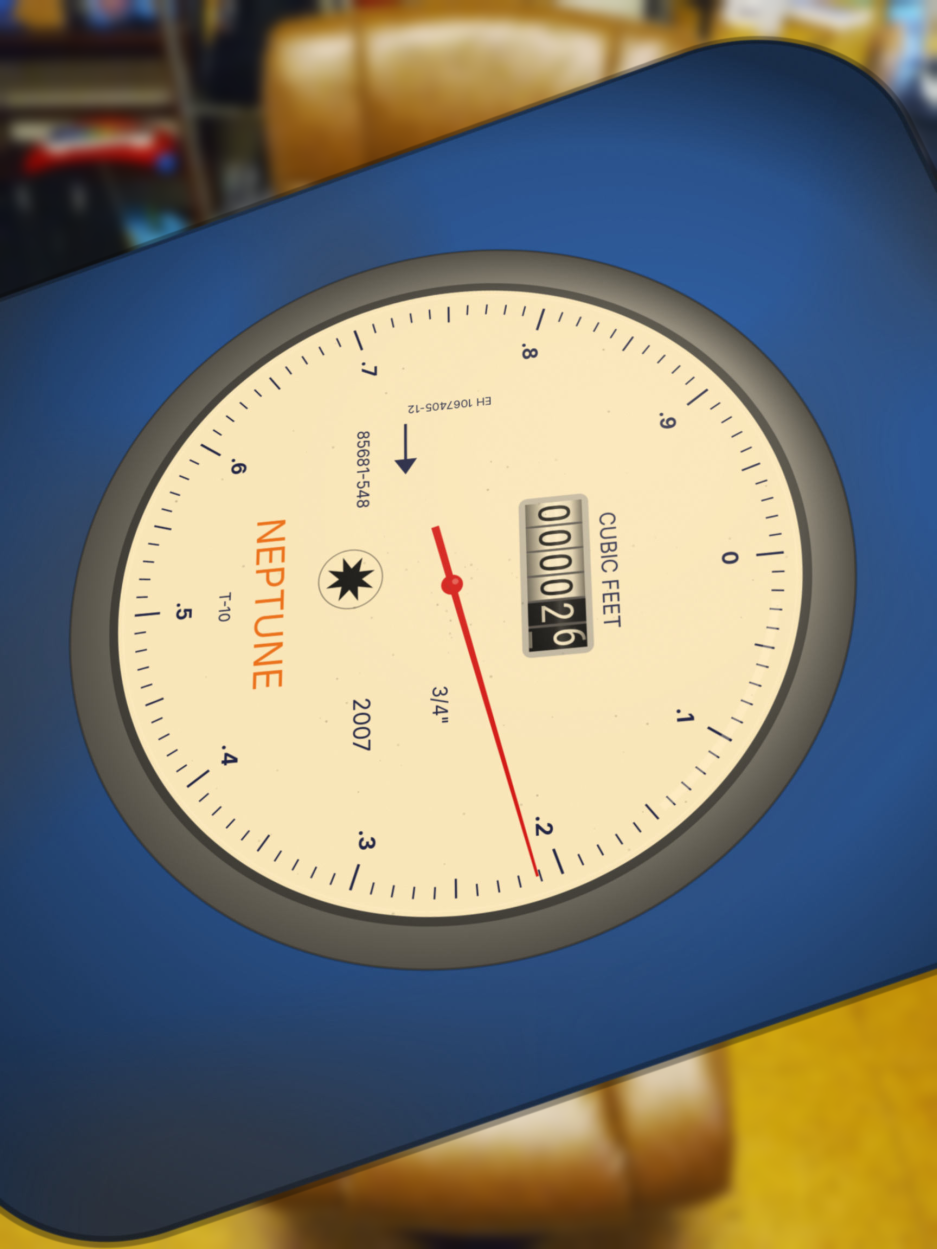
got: 26.21 ft³
